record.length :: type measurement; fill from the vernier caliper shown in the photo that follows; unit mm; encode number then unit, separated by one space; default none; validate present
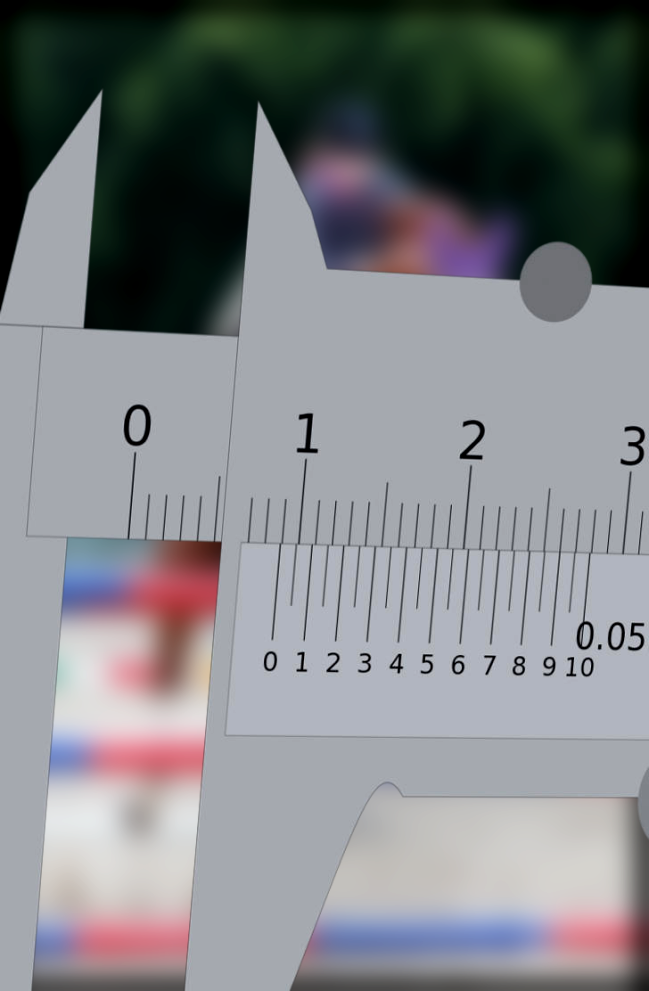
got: 8.9 mm
